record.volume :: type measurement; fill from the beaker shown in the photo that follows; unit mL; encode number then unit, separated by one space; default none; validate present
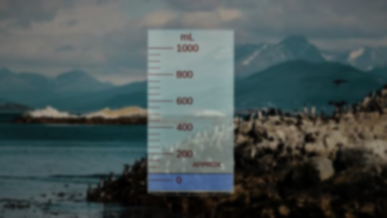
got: 50 mL
